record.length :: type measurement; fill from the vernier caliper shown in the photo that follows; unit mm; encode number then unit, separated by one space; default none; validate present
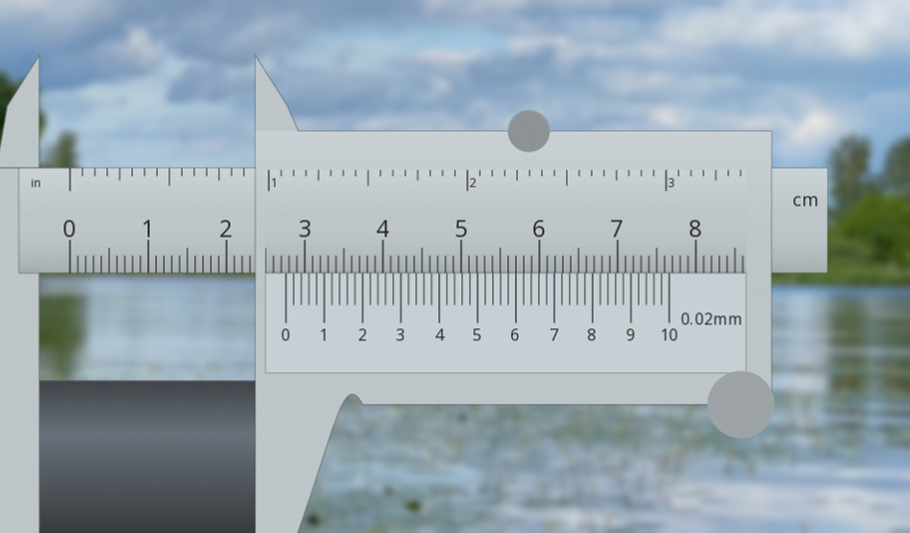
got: 27.6 mm
